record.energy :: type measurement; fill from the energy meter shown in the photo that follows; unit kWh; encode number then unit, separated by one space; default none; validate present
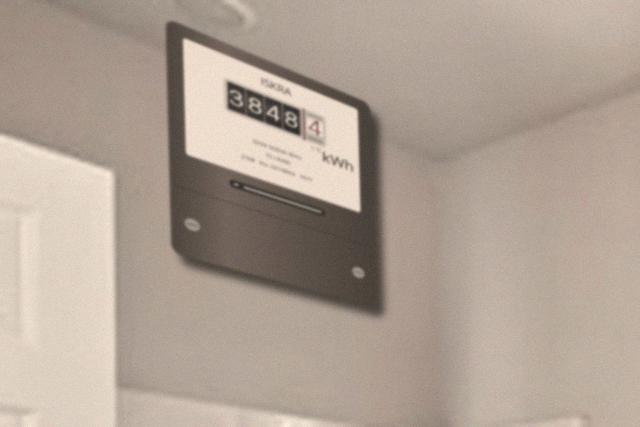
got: 3848.4 kWh
